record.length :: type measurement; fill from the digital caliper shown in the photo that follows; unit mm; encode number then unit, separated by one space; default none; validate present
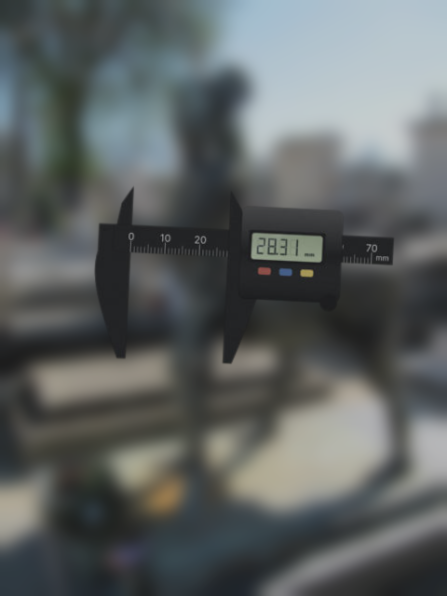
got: 28.31 mm
